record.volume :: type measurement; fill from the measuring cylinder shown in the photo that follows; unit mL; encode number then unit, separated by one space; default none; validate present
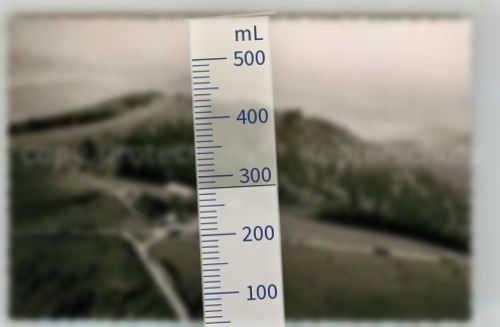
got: 280 mL
